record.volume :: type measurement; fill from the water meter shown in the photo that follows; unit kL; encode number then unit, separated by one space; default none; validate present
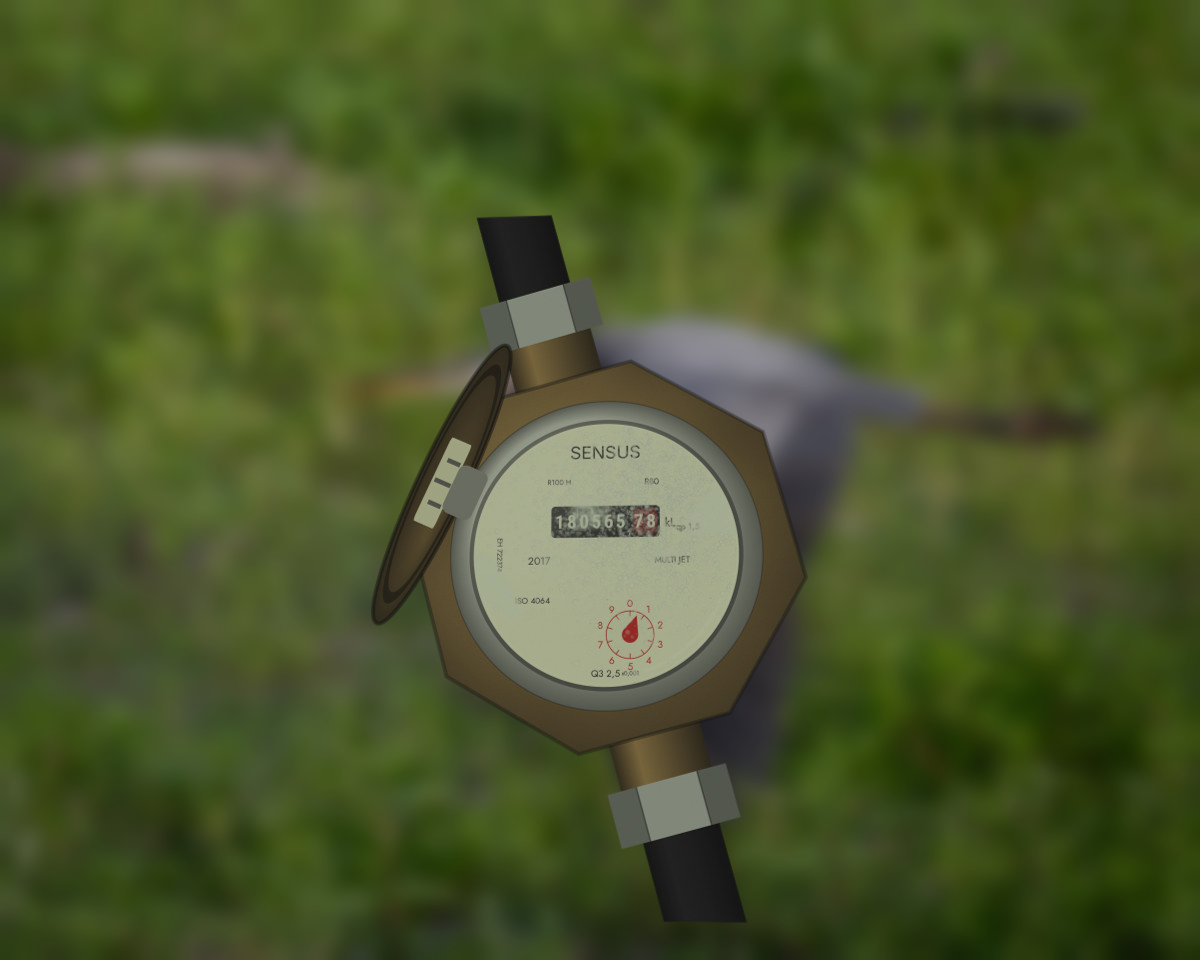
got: 180565.780 kL
